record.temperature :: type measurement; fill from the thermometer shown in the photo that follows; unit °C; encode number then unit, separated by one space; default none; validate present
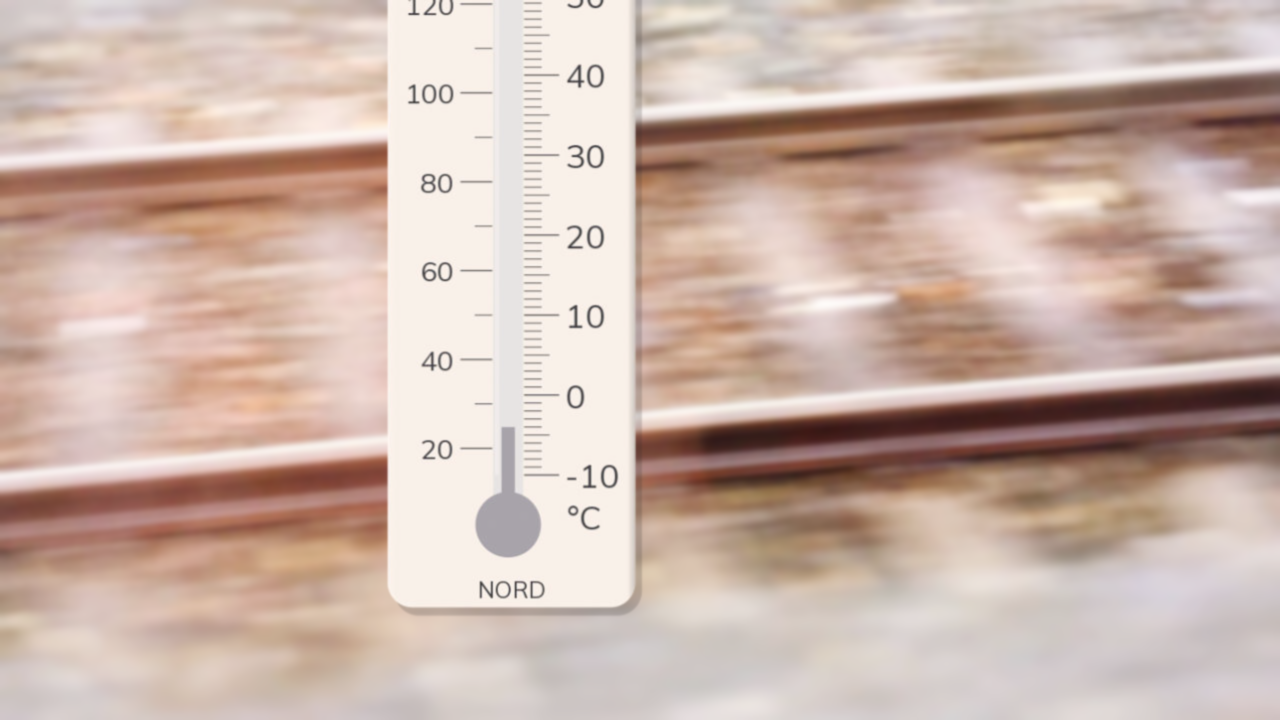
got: -4 °C
